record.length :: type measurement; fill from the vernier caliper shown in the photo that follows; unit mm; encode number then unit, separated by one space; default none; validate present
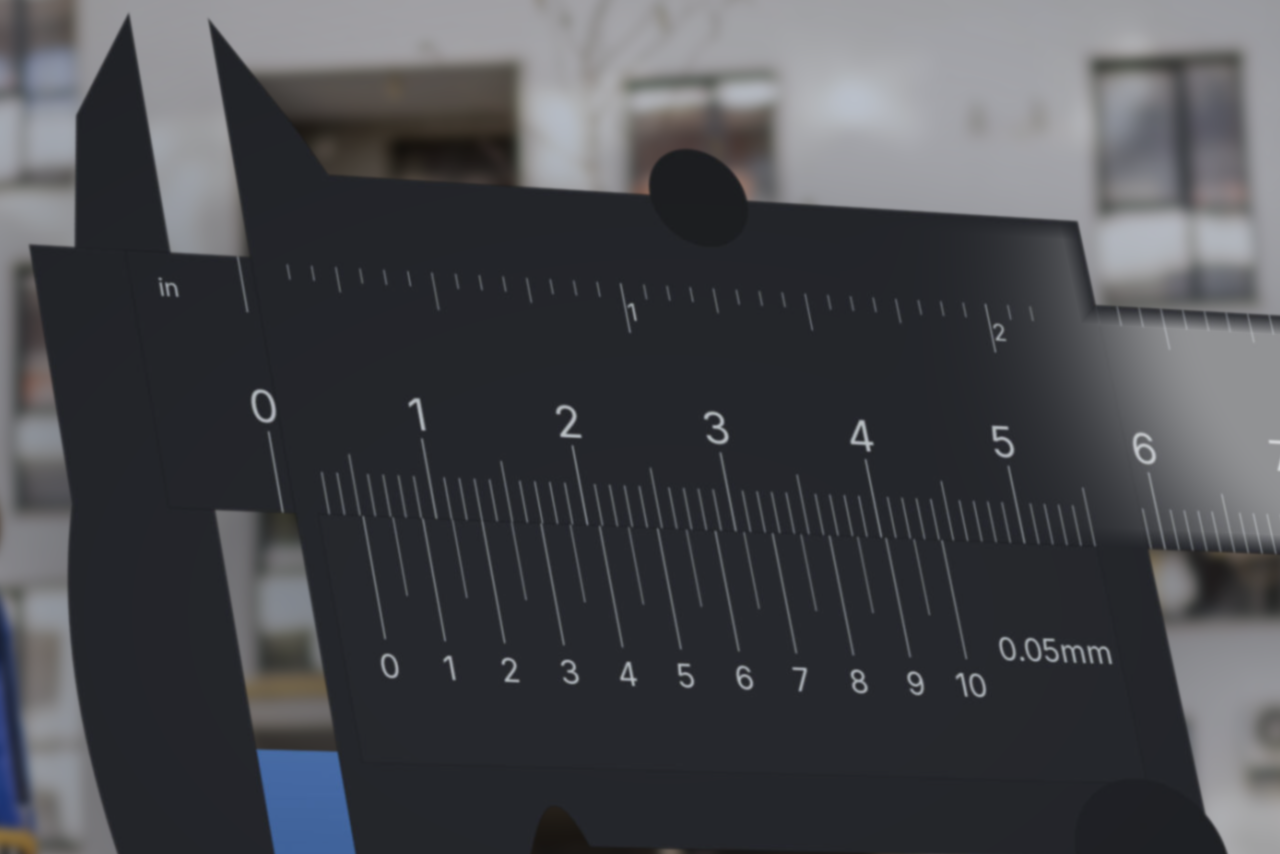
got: 5.2 mm
